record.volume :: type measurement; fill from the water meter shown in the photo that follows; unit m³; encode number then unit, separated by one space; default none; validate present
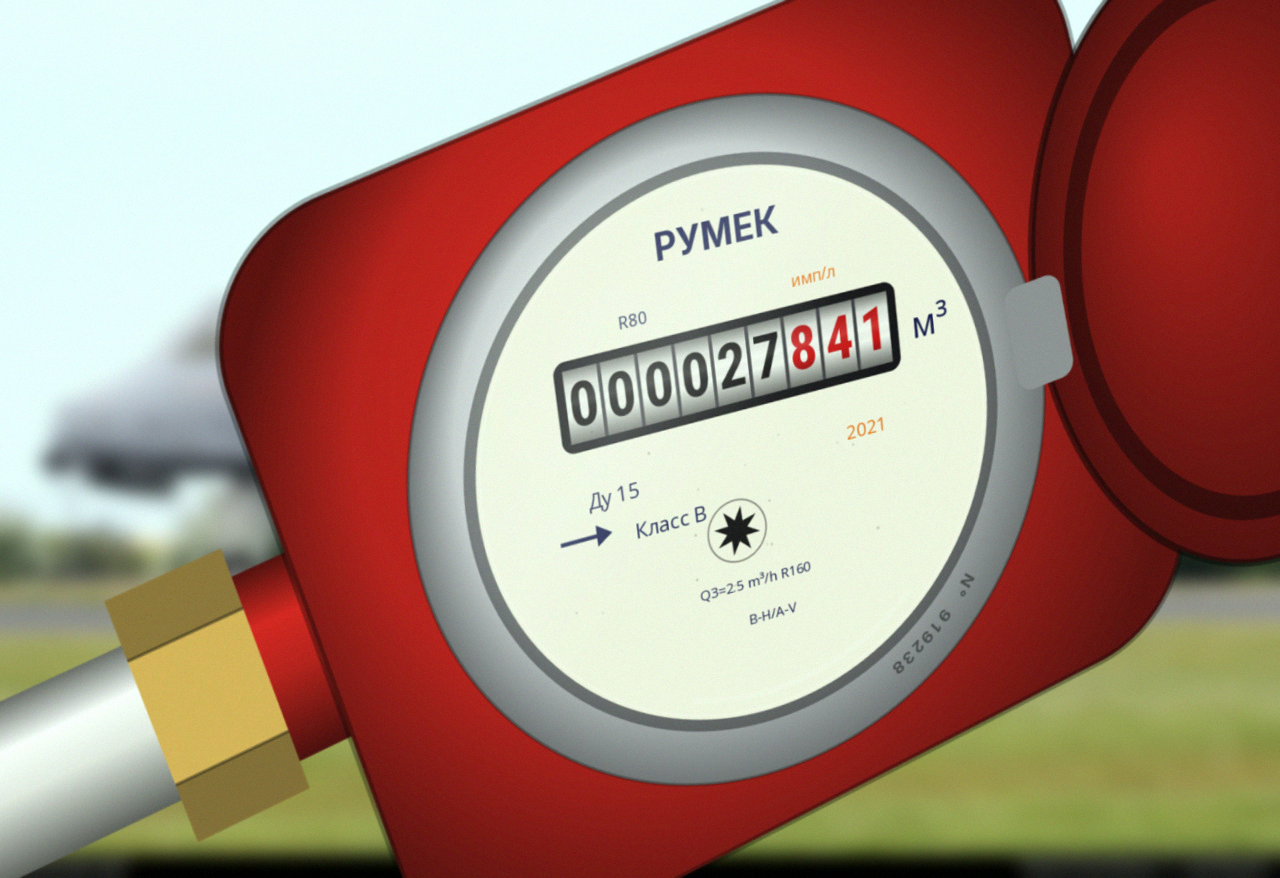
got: 27.841 m³
